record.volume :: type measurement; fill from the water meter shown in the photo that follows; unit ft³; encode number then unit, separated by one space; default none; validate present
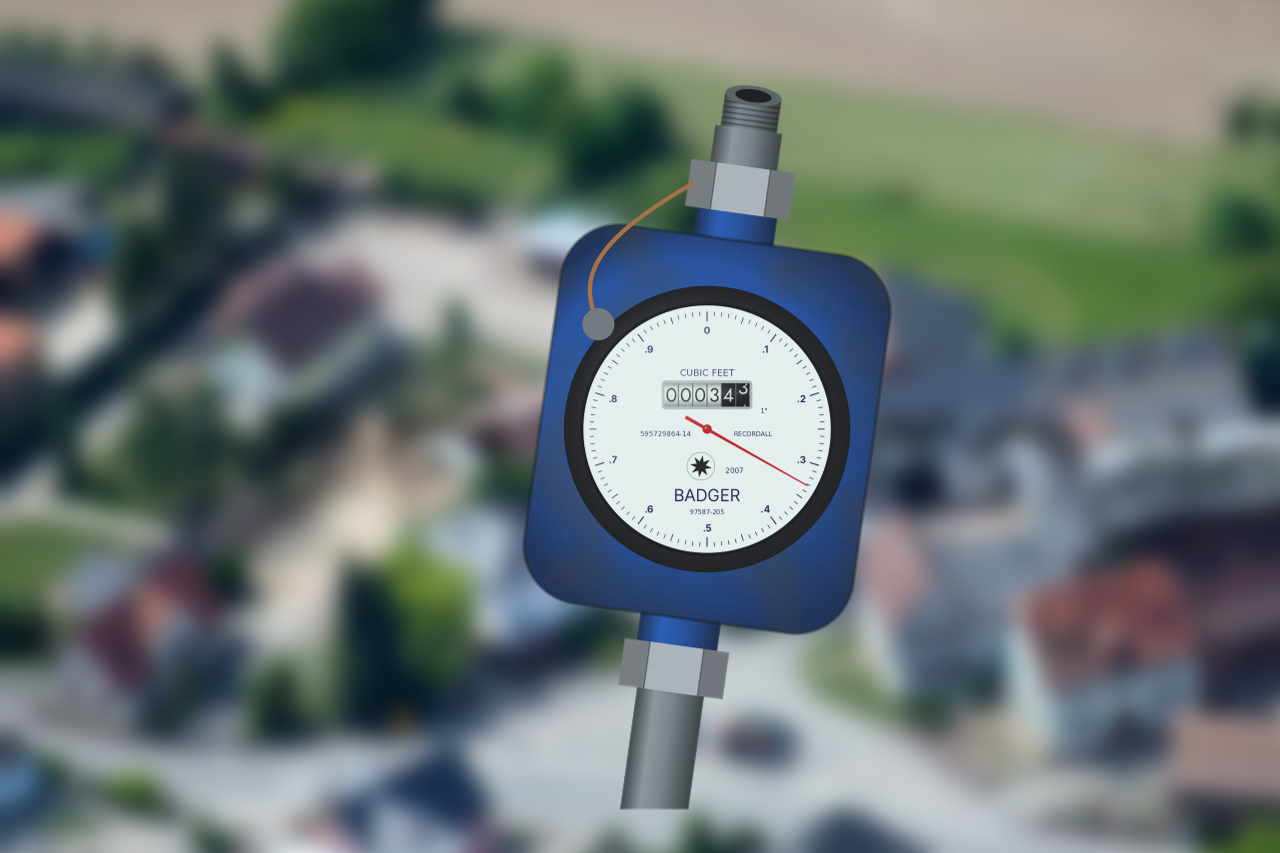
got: 343.33 ft³
